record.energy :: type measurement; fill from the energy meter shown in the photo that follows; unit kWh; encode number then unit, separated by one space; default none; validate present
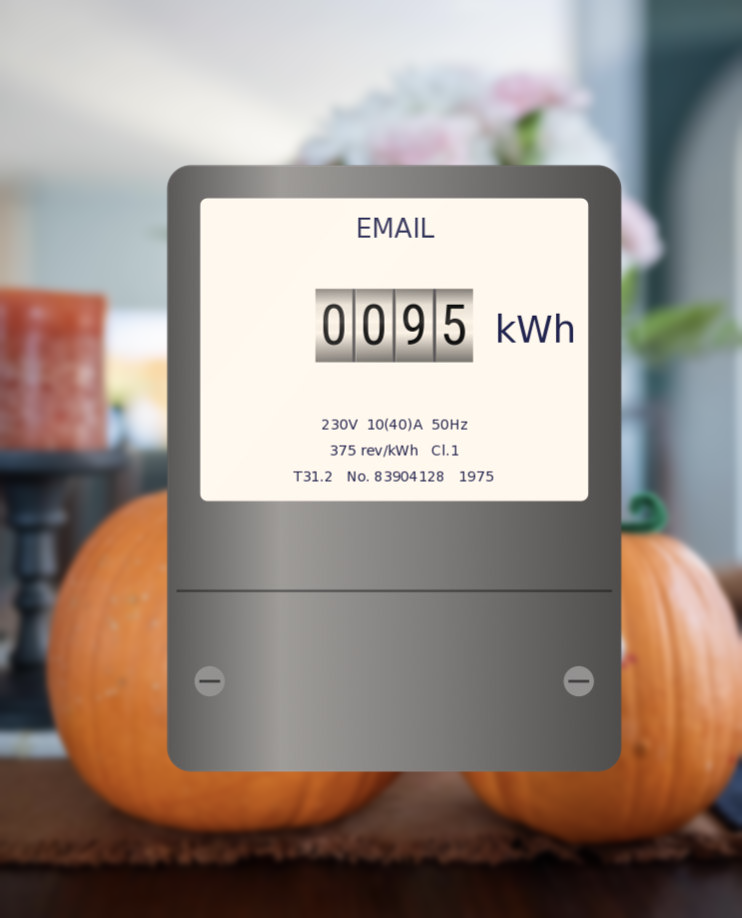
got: 95 kWh
